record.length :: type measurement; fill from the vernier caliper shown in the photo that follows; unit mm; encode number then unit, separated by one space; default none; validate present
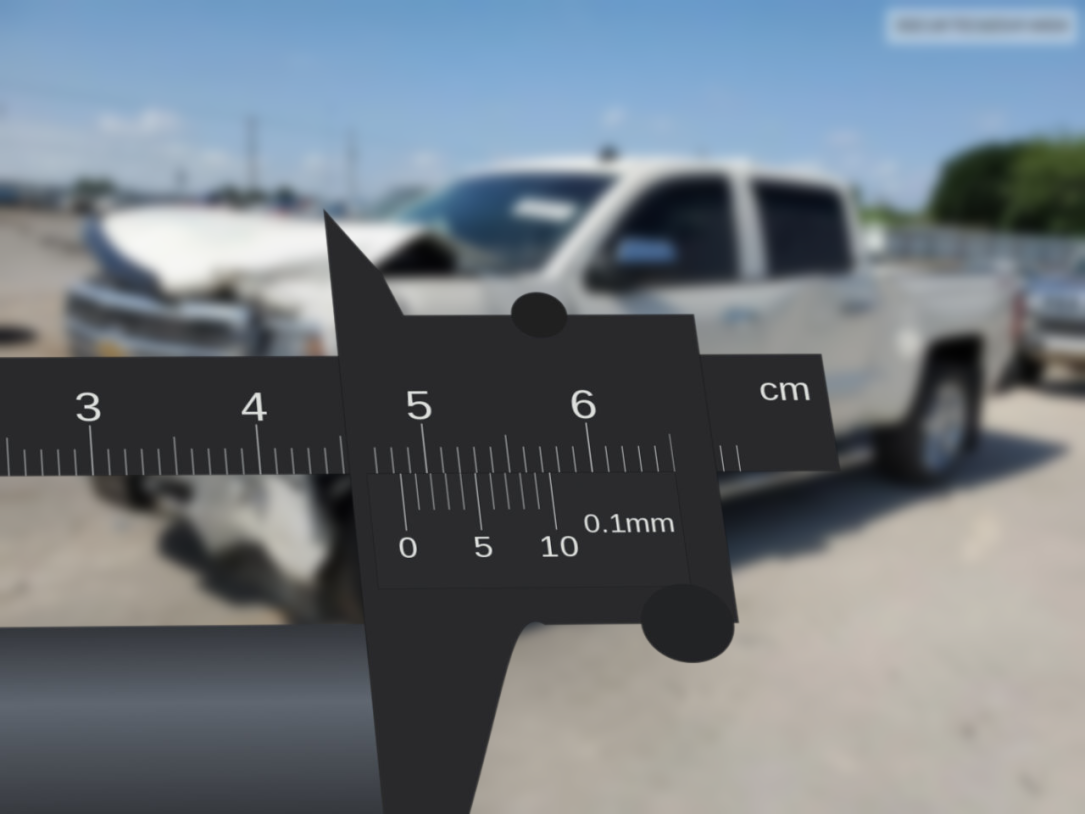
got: 48.4 mm
